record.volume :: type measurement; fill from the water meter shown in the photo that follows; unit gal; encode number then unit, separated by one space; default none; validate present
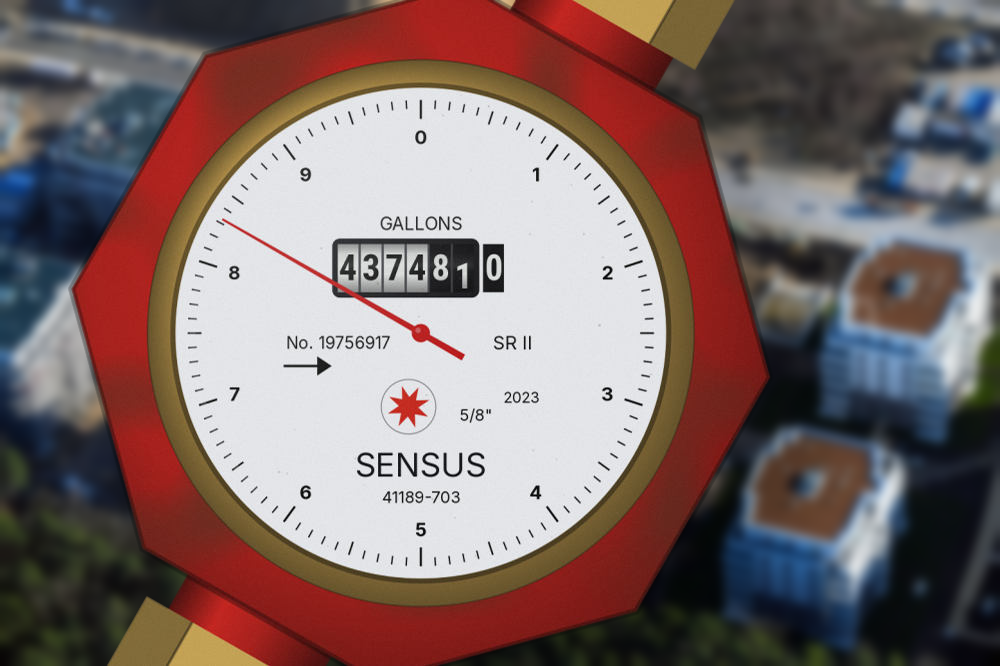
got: 4374808.3 gal
